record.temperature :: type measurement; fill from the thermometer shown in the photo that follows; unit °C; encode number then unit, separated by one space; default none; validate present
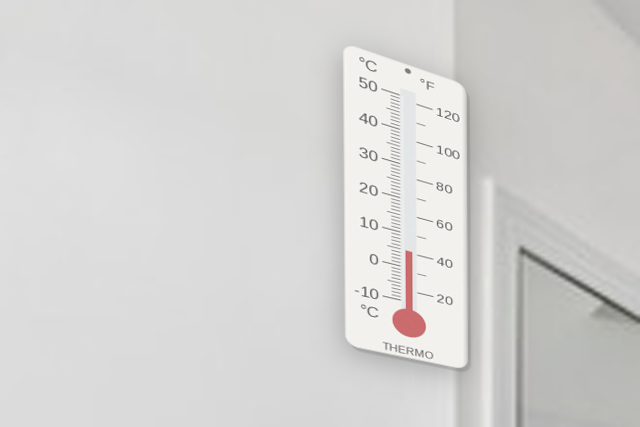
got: 5 °C
